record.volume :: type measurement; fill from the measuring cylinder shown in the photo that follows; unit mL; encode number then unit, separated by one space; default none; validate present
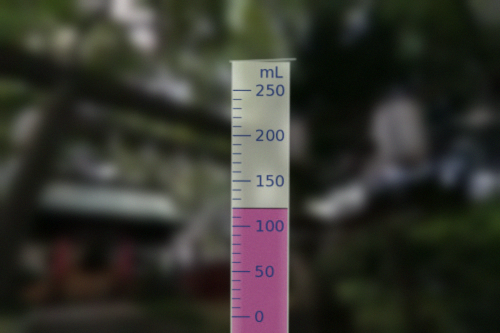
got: 120 mL
